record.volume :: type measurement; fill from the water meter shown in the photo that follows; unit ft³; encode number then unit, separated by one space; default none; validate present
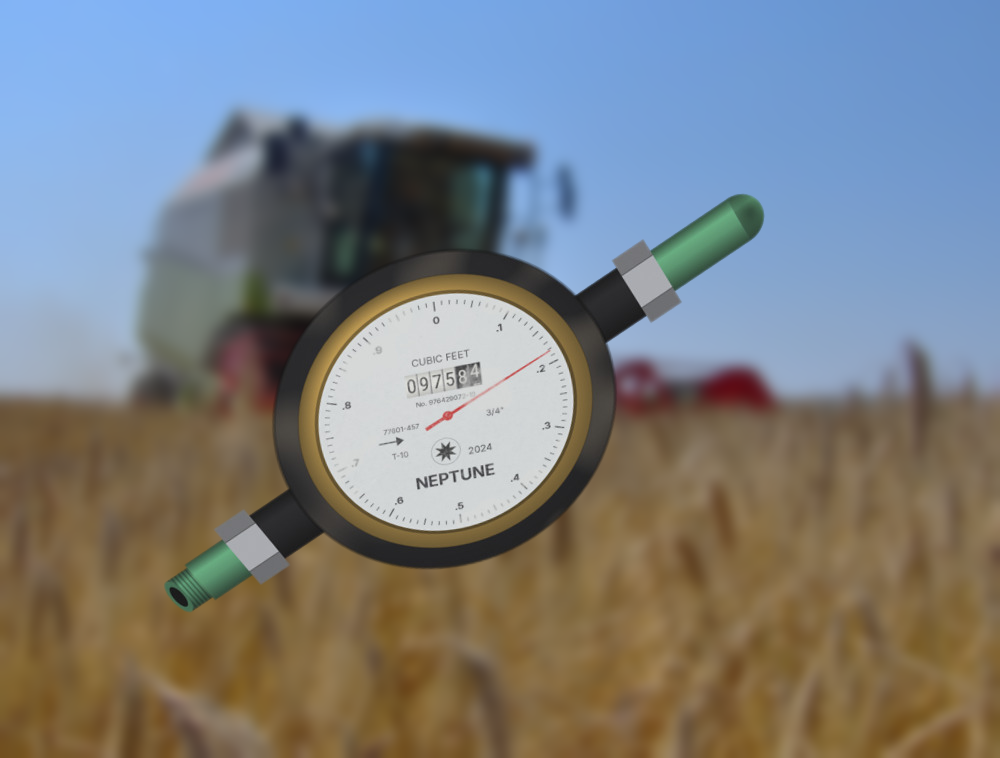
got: 97584.18 ft³
